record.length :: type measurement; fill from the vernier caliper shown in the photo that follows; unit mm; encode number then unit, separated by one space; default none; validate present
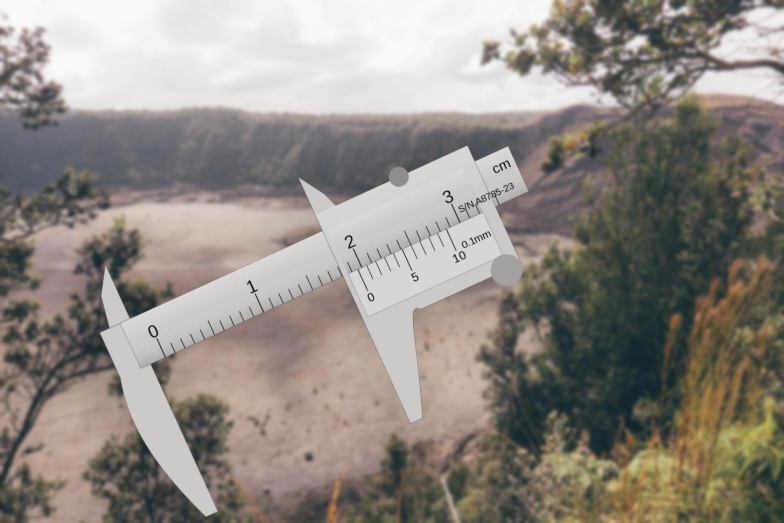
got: 19.6 mm
